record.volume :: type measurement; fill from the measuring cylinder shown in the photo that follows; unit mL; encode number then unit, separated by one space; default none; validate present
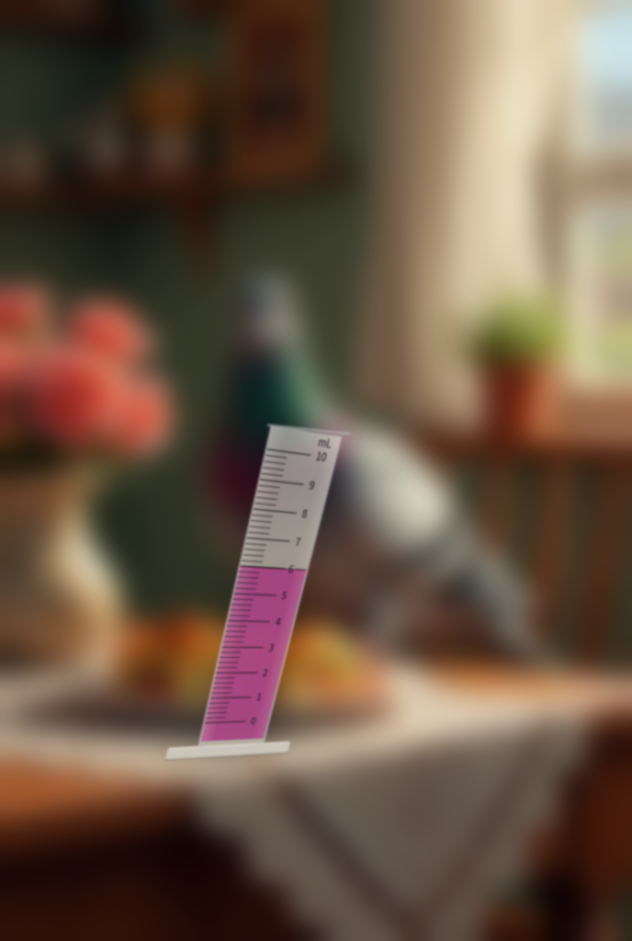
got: 6 mL
